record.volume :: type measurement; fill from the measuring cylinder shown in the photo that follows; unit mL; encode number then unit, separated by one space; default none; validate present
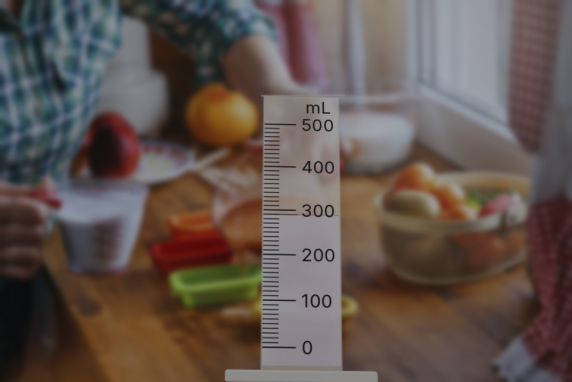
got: 290 mL
